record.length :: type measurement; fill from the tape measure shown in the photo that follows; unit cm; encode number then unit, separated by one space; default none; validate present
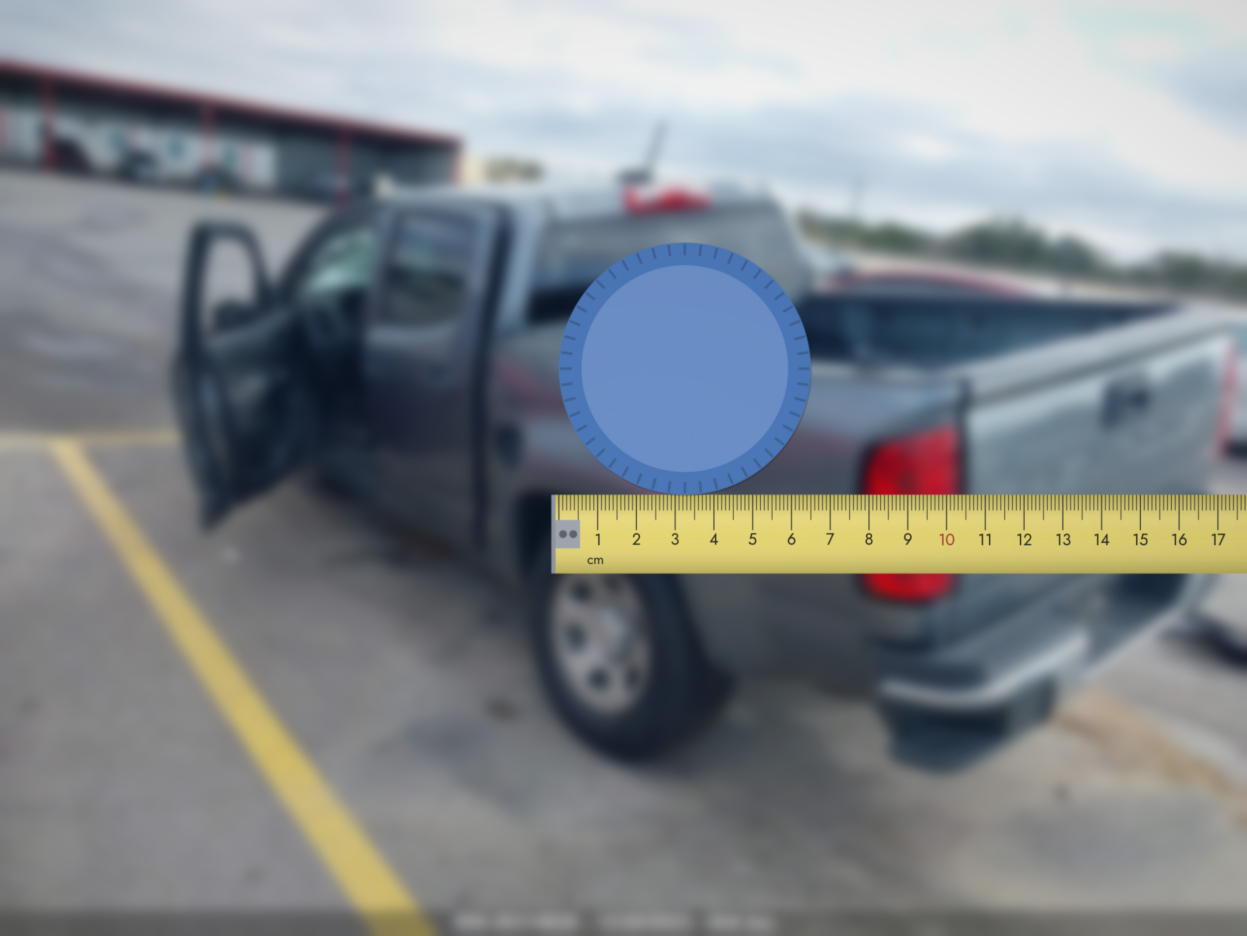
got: 6.5 cm
